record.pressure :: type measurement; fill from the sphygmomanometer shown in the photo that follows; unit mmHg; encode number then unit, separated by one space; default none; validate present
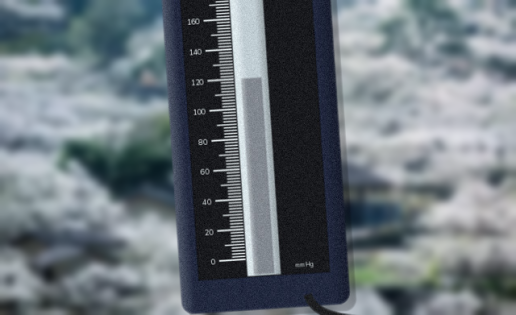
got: 120 mmHg
